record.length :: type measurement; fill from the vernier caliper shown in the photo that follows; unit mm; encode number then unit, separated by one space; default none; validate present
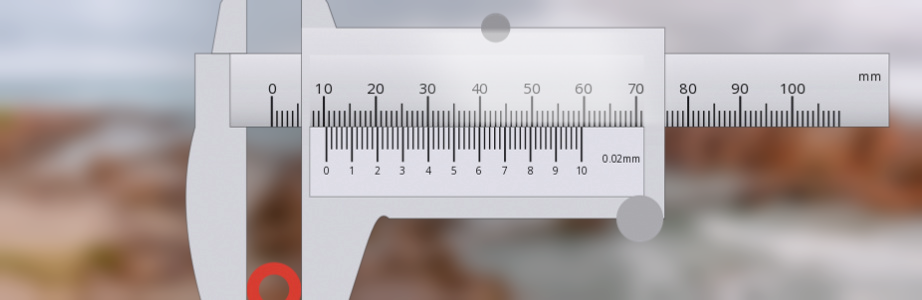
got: 10.5 mm
